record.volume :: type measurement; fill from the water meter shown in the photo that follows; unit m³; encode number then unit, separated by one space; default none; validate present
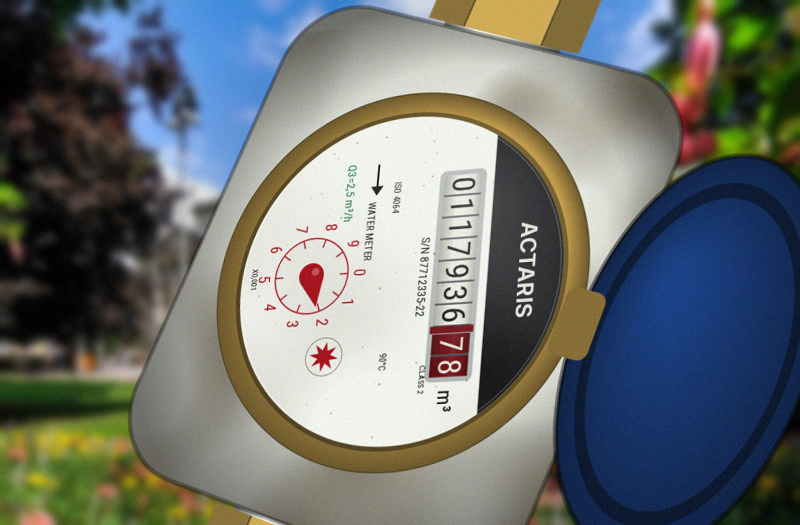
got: 117936.782 m³
